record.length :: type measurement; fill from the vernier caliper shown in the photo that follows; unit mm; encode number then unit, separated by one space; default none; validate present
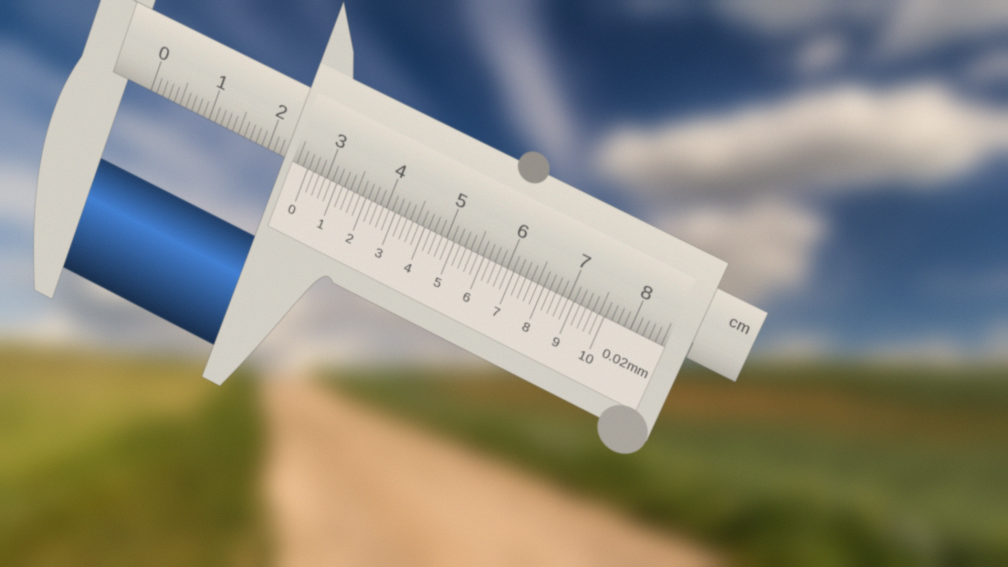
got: 26.8 mm
